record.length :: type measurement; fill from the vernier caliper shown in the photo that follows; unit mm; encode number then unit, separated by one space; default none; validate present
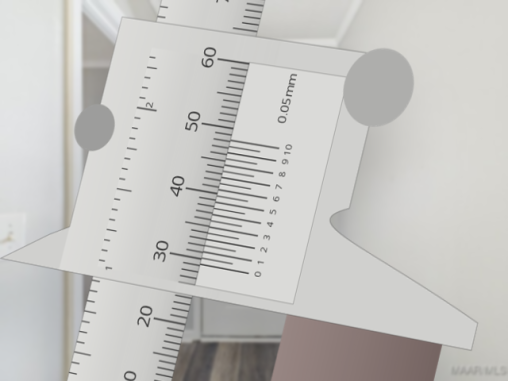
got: 29.2 mm
